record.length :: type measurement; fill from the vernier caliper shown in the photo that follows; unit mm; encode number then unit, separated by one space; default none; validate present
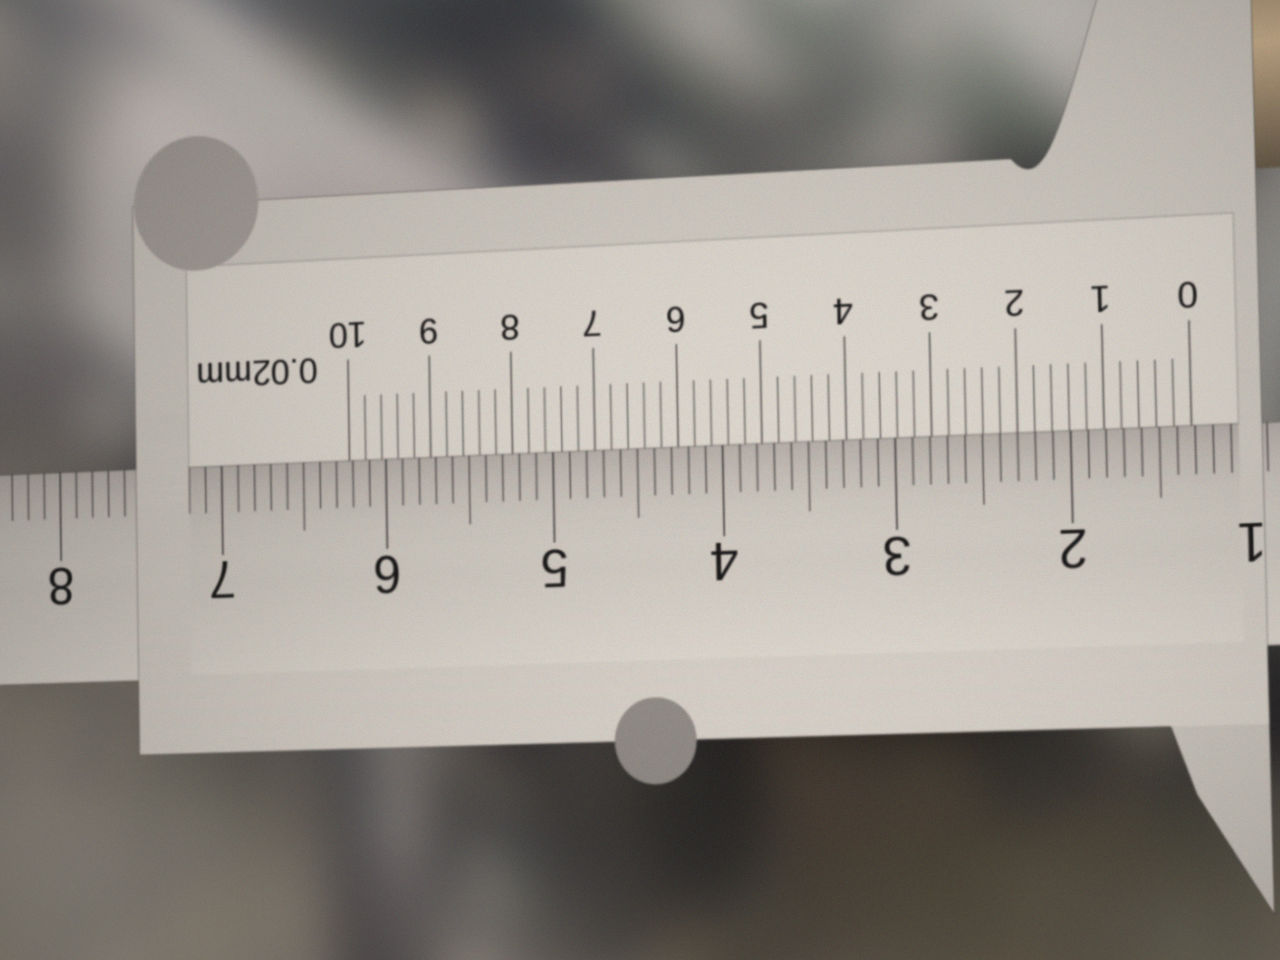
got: 13.2 mm
